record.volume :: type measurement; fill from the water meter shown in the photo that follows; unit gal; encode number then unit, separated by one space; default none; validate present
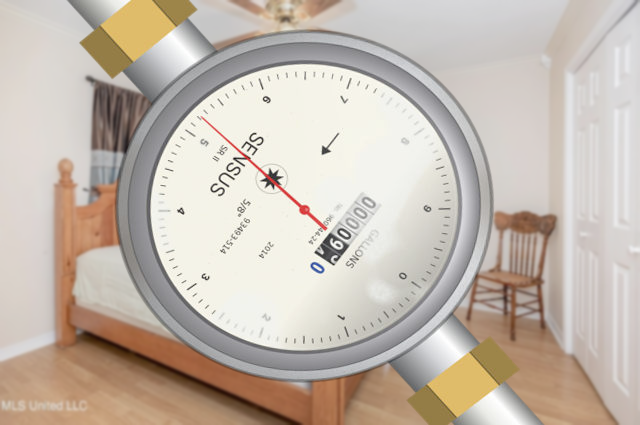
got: 935.2 gal
